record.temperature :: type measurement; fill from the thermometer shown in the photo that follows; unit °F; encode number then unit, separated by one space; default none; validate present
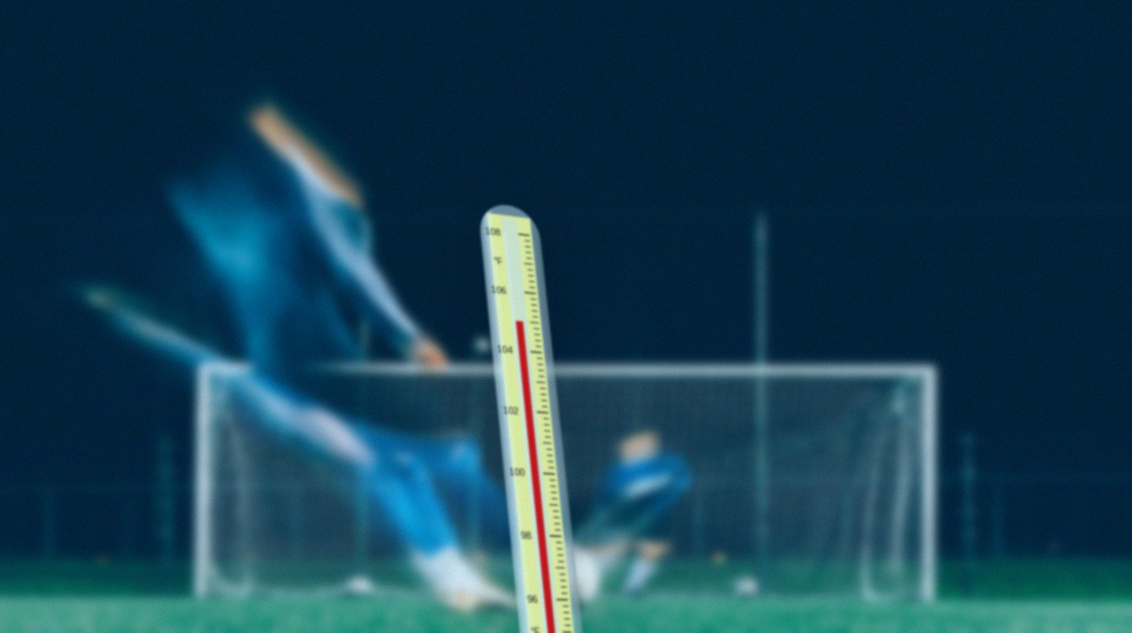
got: 105 °F
